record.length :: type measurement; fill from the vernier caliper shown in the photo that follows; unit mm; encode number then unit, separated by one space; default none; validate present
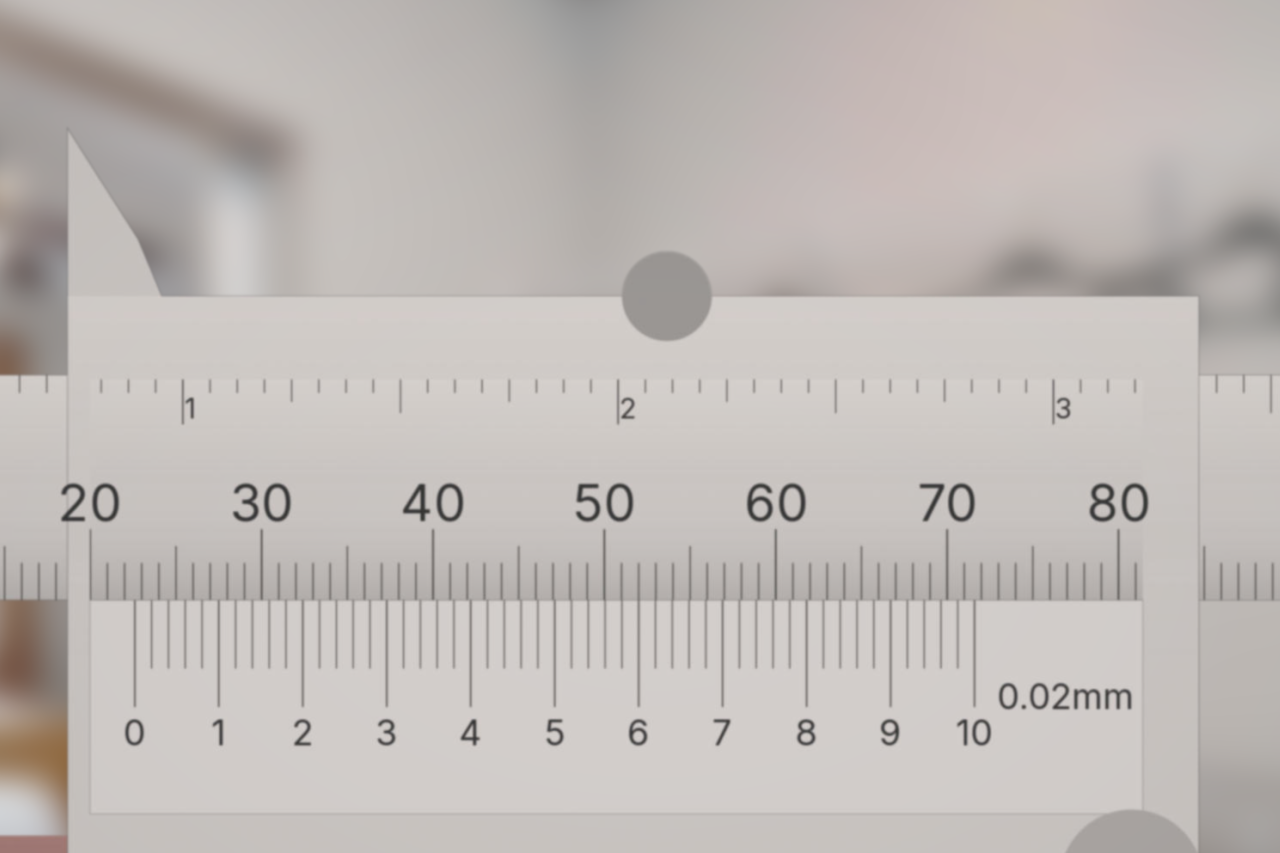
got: 22.6 mm
